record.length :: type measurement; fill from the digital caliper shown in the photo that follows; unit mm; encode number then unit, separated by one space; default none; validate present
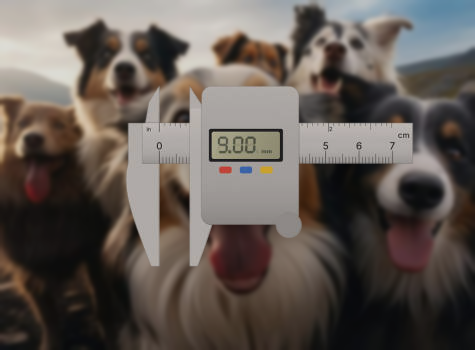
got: 9.00 mm
